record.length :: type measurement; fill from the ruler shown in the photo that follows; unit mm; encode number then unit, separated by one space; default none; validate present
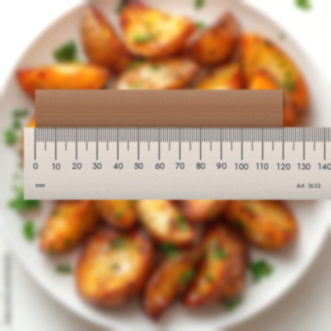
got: 120 mm
